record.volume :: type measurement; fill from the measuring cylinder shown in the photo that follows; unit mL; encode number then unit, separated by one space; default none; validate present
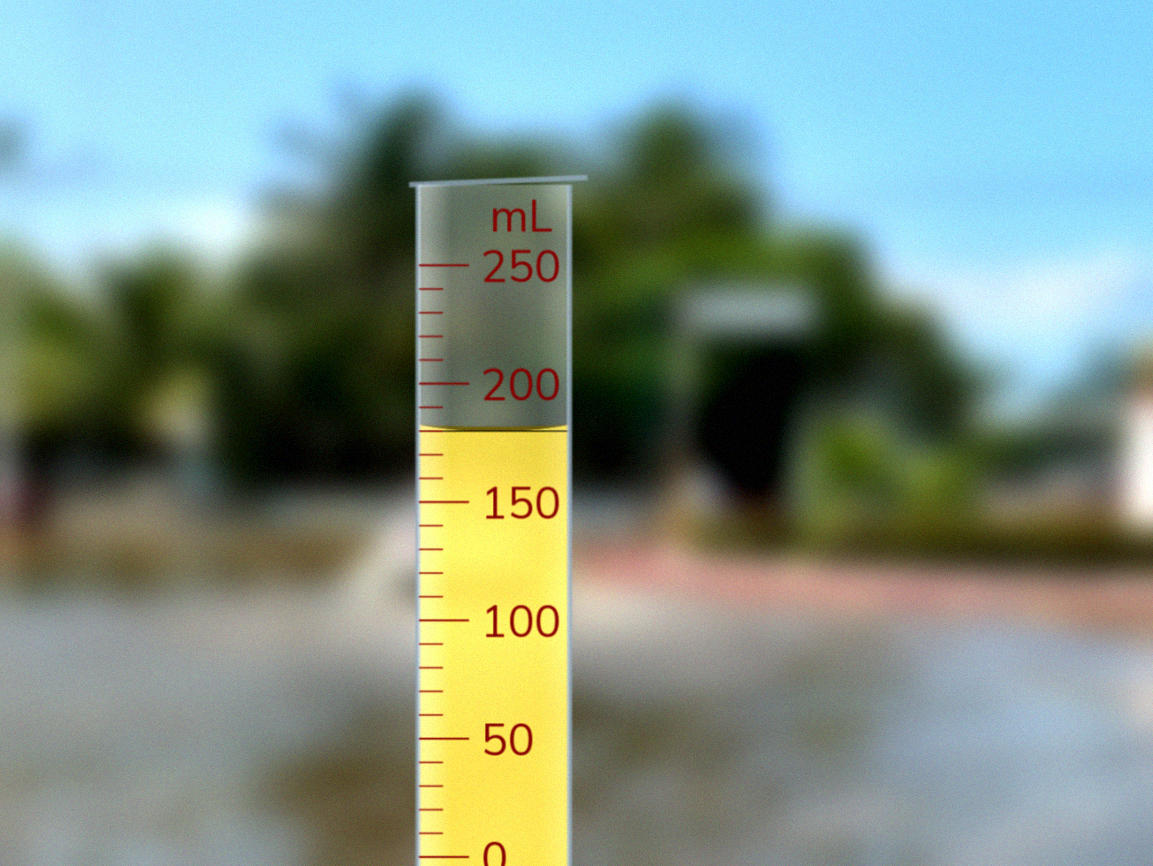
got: 180 mL
